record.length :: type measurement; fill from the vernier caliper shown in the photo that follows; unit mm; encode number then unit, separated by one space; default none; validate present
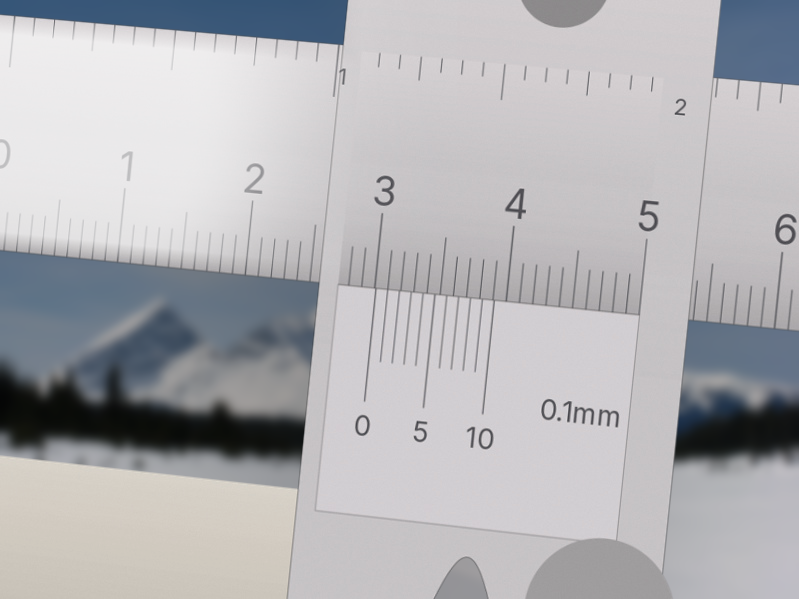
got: 30.1 mm
